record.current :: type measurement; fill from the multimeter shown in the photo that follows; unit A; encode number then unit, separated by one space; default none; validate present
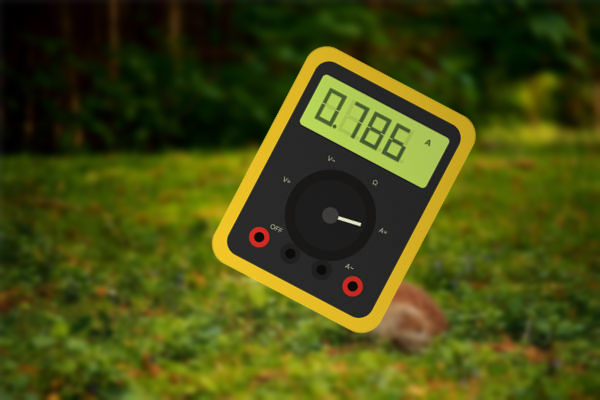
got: 0.786 A
